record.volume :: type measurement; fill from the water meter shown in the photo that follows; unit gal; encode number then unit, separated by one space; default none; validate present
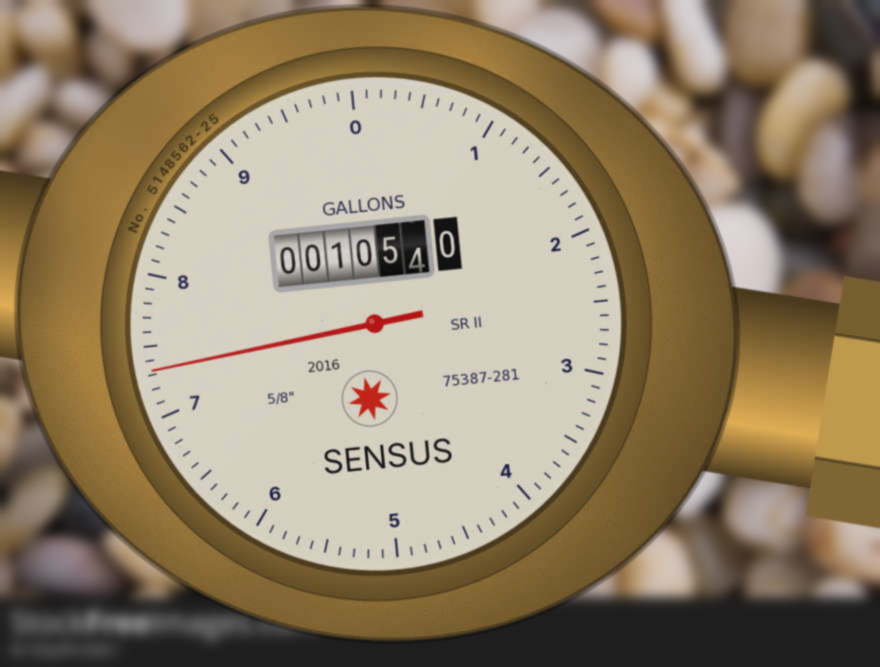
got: 10537.3 gal
